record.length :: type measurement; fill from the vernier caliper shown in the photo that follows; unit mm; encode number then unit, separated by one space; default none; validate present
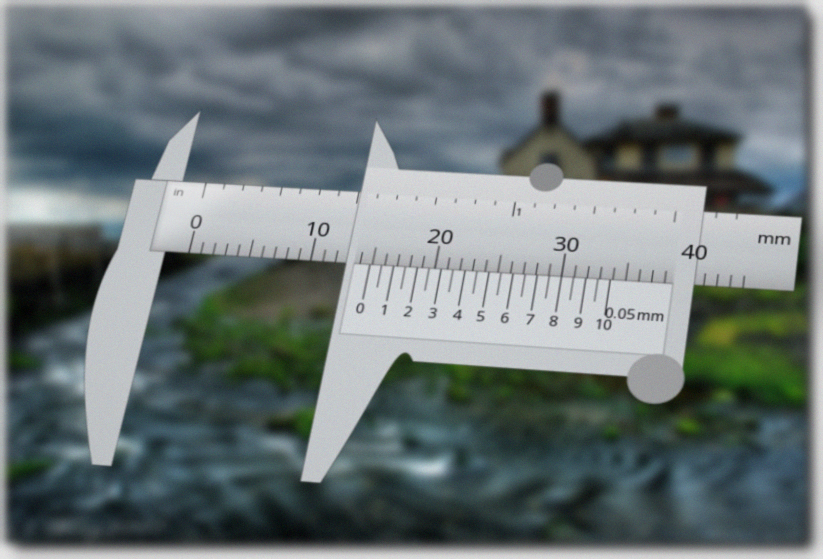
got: 14.8 mm
